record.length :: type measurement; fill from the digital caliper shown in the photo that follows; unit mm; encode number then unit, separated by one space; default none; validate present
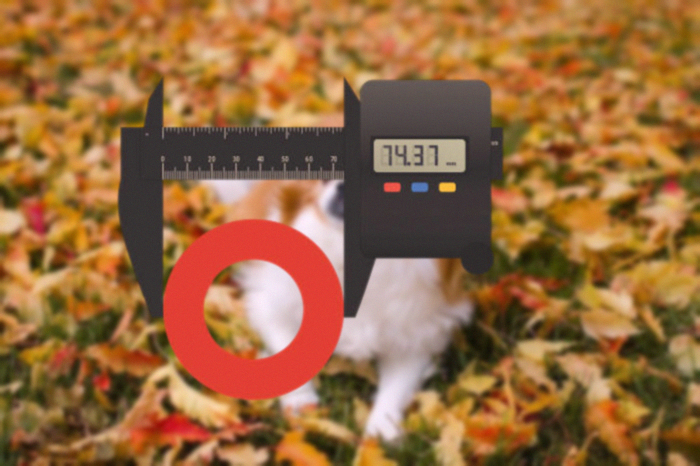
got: 74.37 mm
